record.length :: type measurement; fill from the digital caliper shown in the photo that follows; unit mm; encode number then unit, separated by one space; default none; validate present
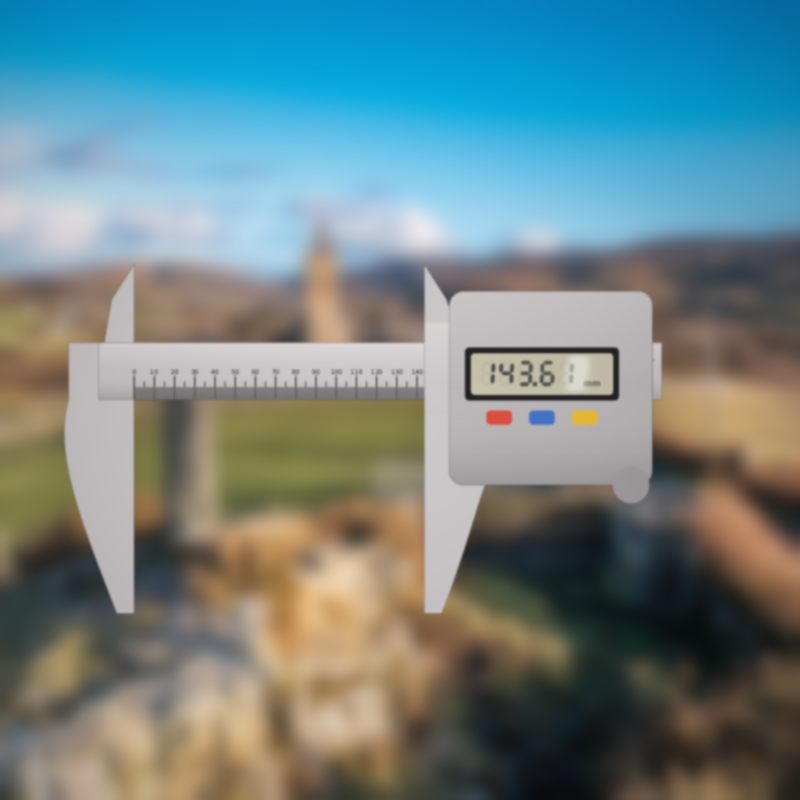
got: 143.61 mm
